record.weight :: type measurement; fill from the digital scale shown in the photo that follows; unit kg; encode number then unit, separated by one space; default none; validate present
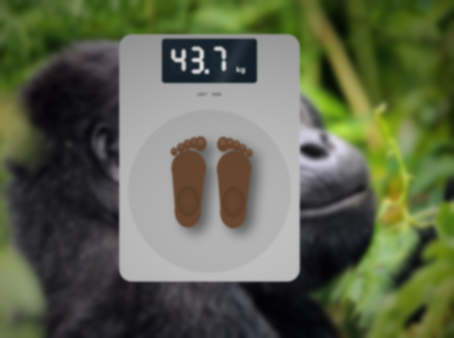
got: 43.7 kg
